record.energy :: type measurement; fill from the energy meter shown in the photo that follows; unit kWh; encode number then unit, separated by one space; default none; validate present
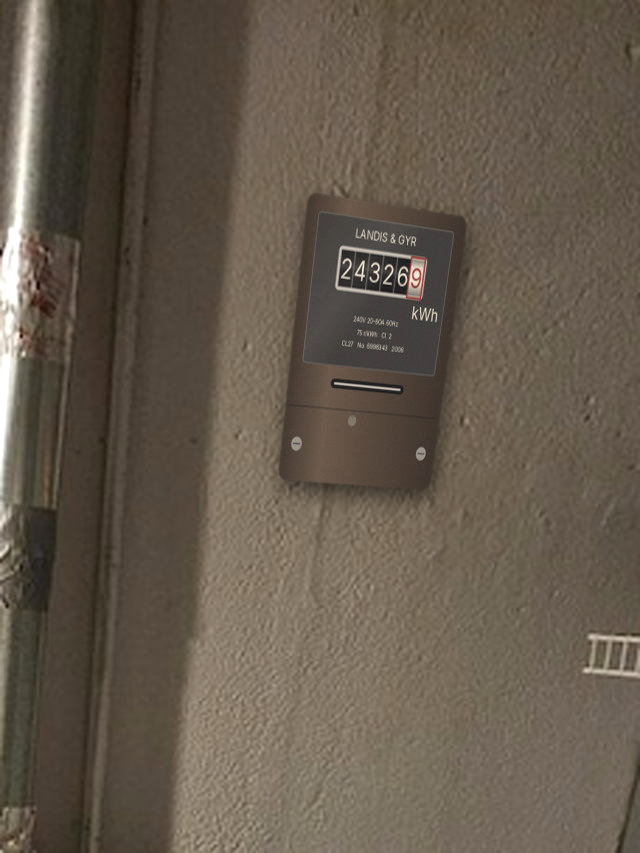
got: 24326.9 kWh
